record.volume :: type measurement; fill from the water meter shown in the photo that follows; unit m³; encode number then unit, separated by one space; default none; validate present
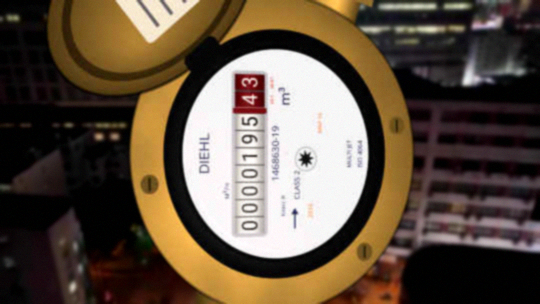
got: 195.43 m³
